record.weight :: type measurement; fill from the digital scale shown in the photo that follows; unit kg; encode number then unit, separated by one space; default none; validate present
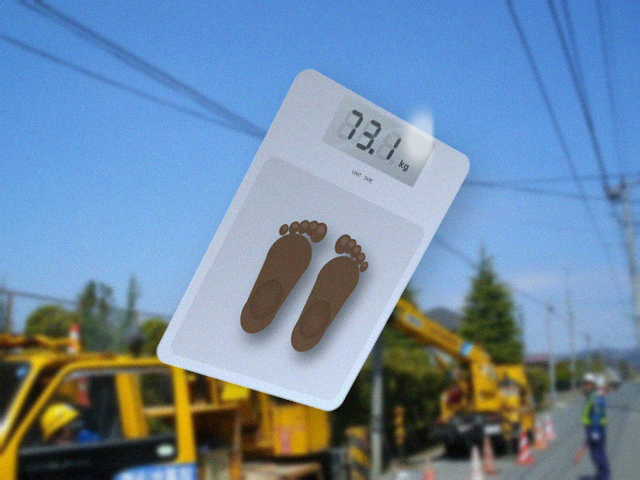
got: 73.1 kg
